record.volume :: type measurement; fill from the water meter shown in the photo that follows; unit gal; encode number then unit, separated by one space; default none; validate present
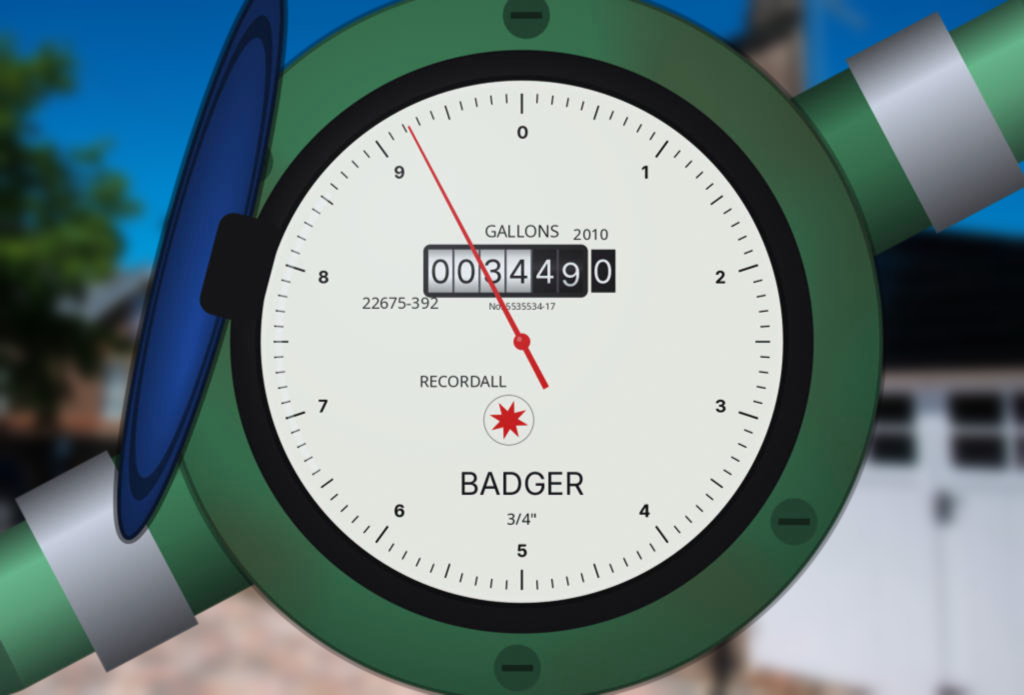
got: 34489.2 gal
